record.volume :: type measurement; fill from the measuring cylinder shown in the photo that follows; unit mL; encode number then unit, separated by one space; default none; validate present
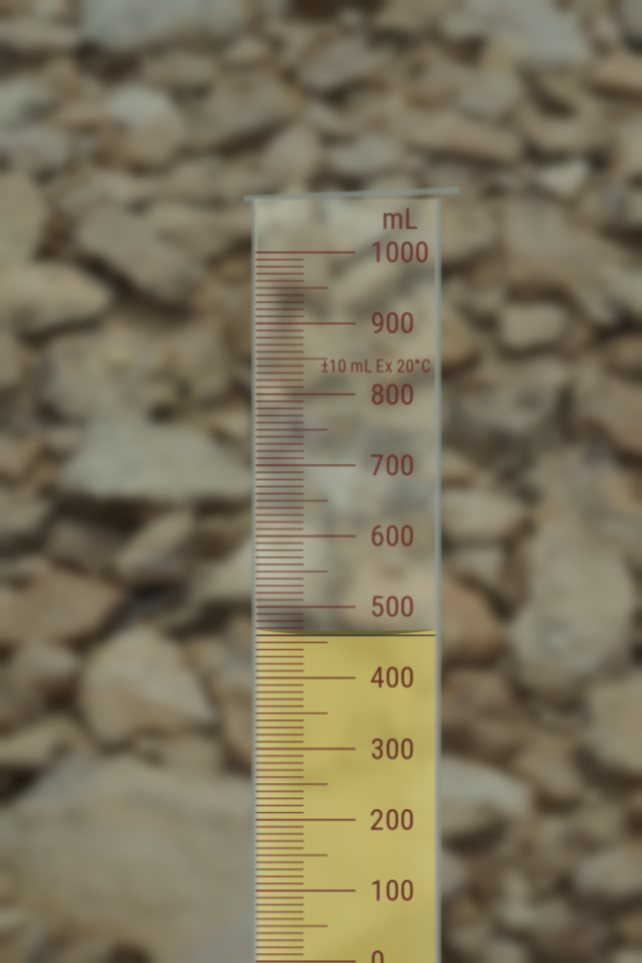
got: 460 mL
